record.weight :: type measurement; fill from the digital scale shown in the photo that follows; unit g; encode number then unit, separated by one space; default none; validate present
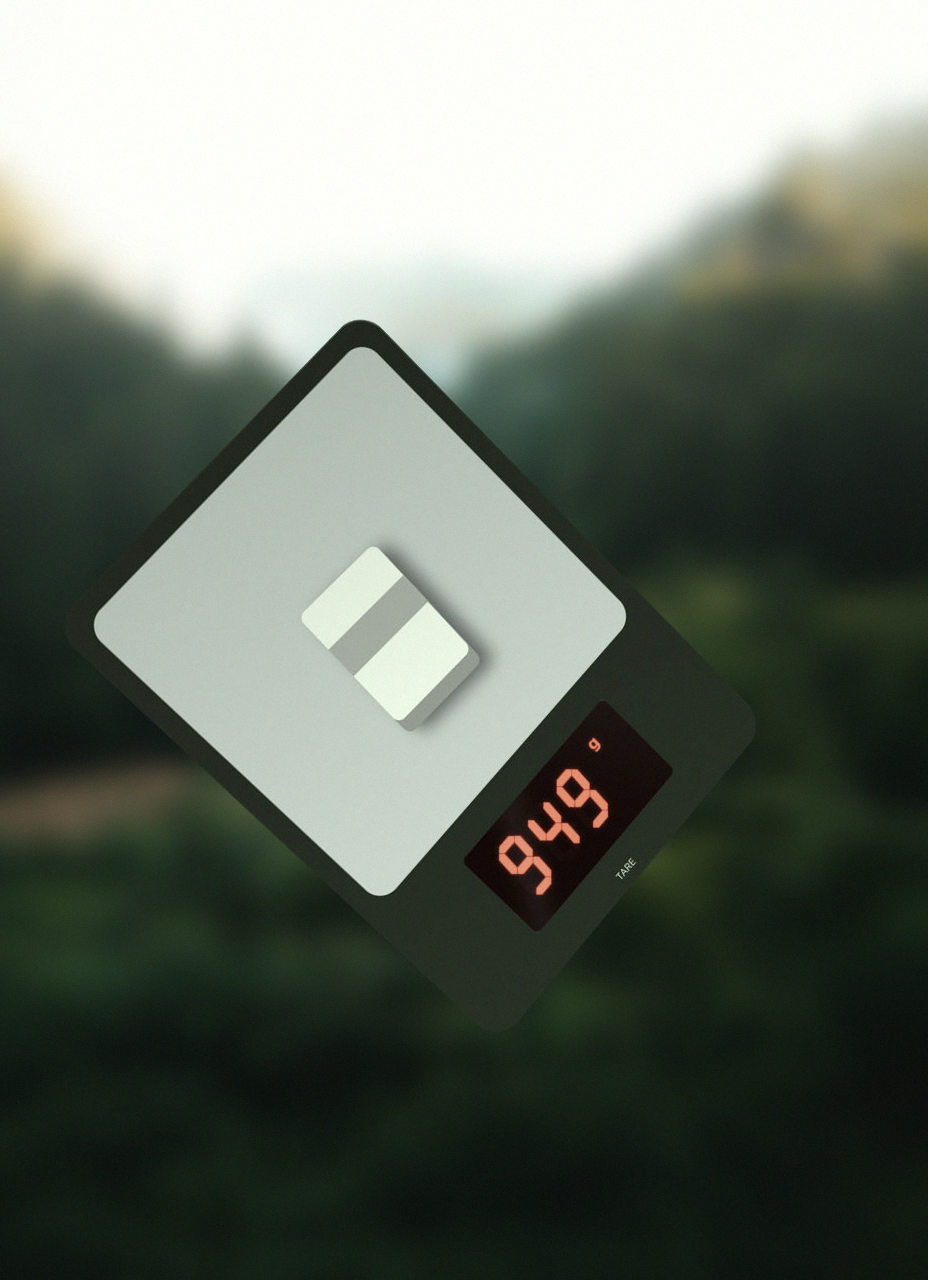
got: 949 g
